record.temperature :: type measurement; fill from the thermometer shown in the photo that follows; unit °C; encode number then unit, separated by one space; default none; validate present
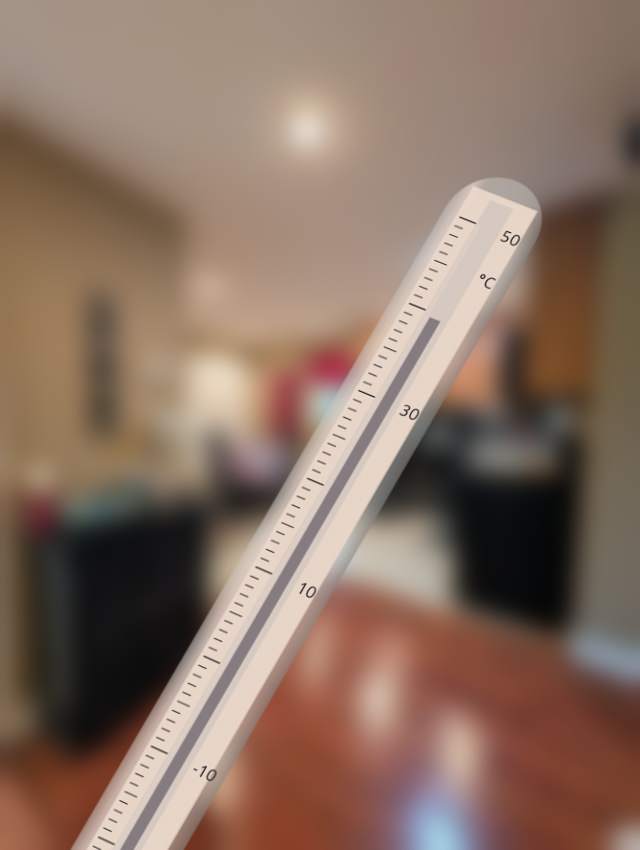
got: 39.5 °C
